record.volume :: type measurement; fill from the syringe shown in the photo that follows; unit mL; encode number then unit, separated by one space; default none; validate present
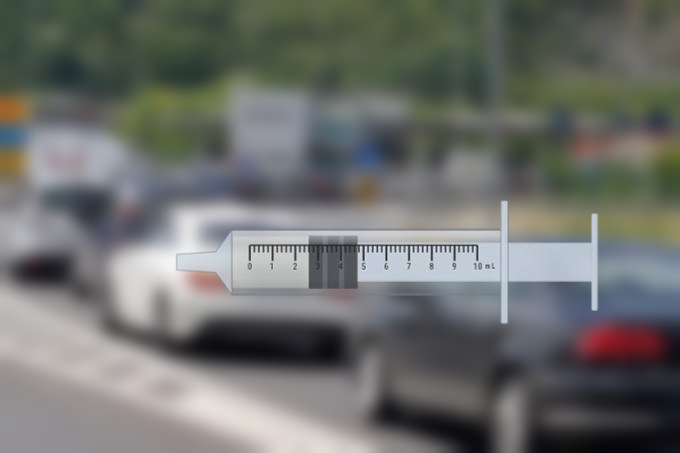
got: 2.6 mL
